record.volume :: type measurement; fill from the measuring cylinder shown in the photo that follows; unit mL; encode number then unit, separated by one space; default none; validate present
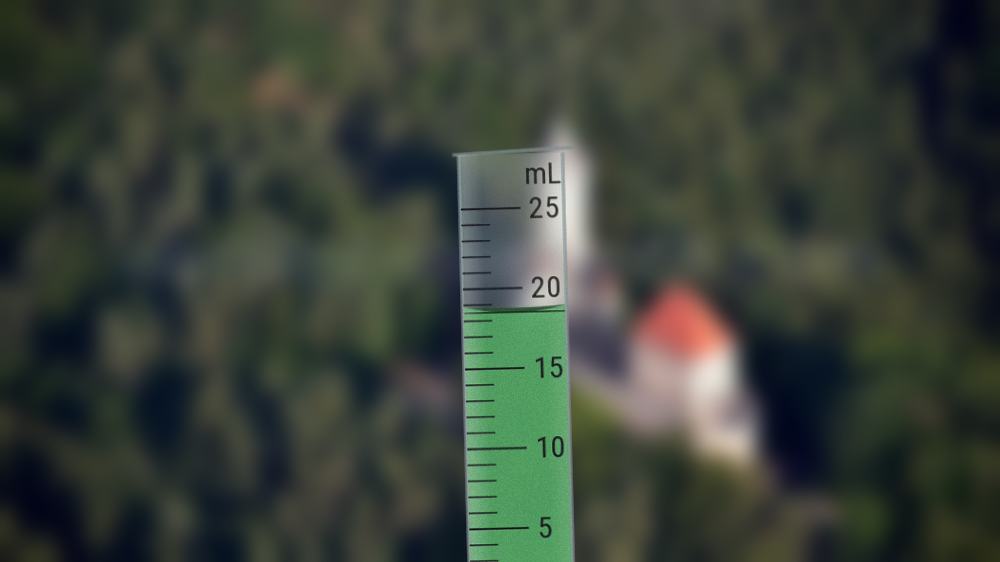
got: 18.5 mL
